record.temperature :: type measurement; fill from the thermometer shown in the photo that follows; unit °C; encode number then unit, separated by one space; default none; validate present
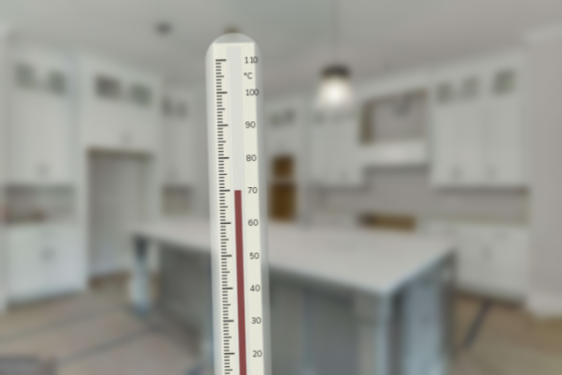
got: 70 °C
